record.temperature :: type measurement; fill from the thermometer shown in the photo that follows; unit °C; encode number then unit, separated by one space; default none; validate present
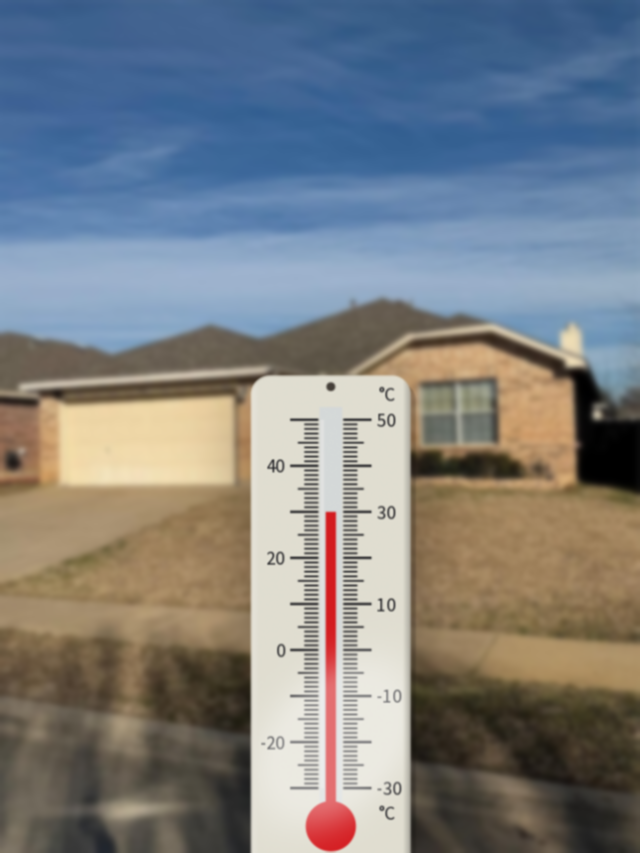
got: 30 °C
